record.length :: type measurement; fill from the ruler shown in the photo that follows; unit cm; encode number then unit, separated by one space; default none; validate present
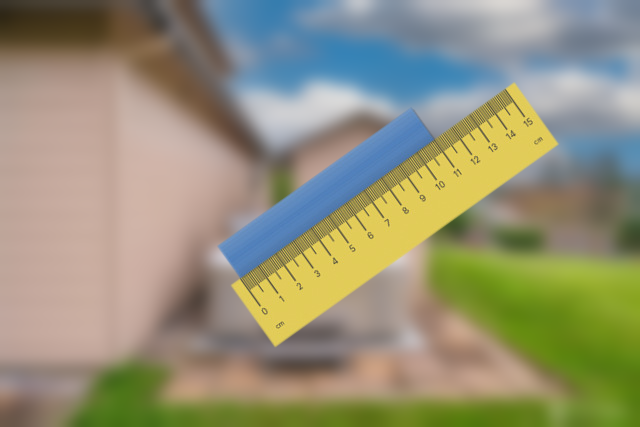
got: 11 cm
